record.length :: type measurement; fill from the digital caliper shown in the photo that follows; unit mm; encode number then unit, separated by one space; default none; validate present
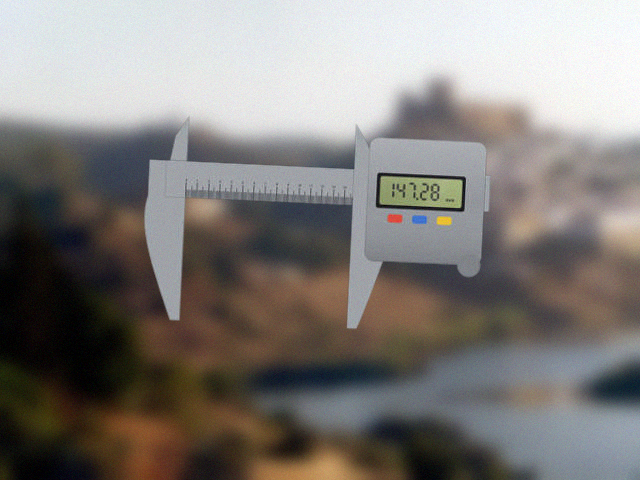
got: 147.28 mm
